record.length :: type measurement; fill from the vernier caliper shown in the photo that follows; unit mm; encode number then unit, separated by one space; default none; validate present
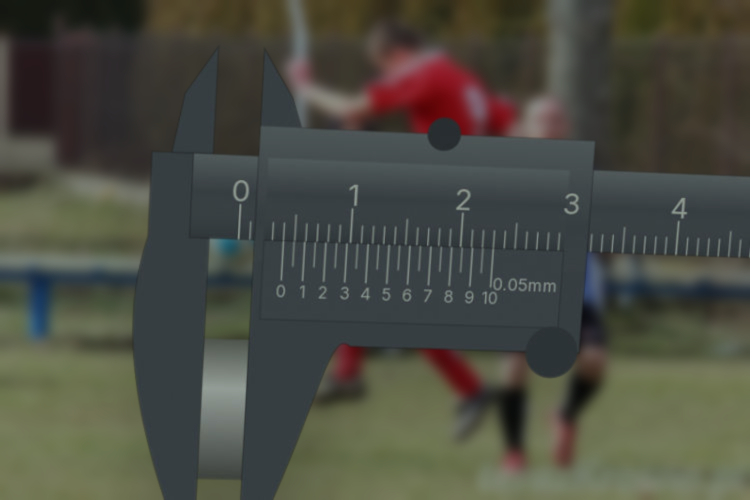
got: 4.0 mm
